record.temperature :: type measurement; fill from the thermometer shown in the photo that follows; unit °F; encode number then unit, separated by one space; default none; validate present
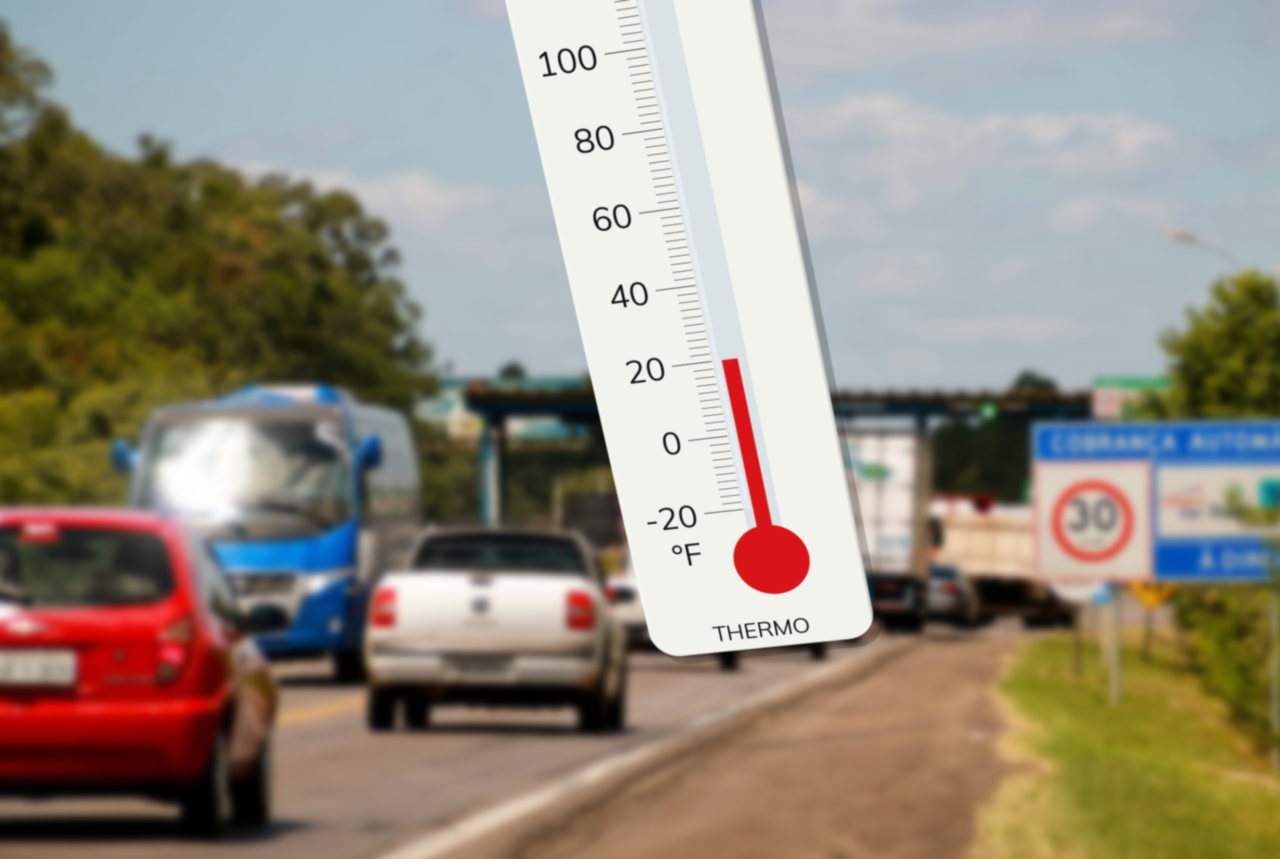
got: 20 °F
